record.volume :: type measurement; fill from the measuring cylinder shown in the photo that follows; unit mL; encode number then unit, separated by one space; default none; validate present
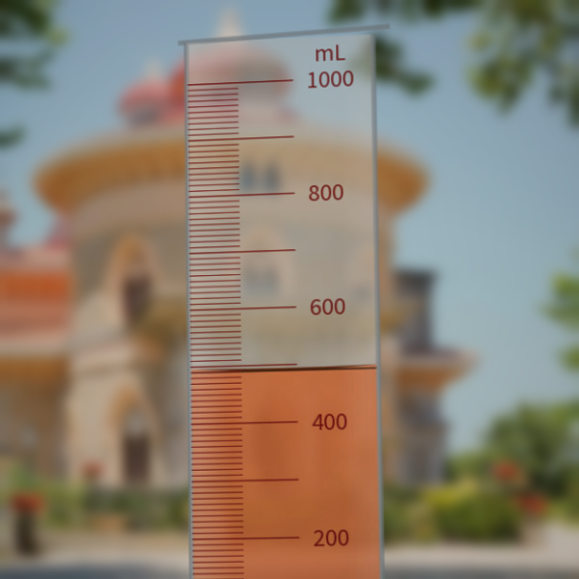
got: 490 mL
